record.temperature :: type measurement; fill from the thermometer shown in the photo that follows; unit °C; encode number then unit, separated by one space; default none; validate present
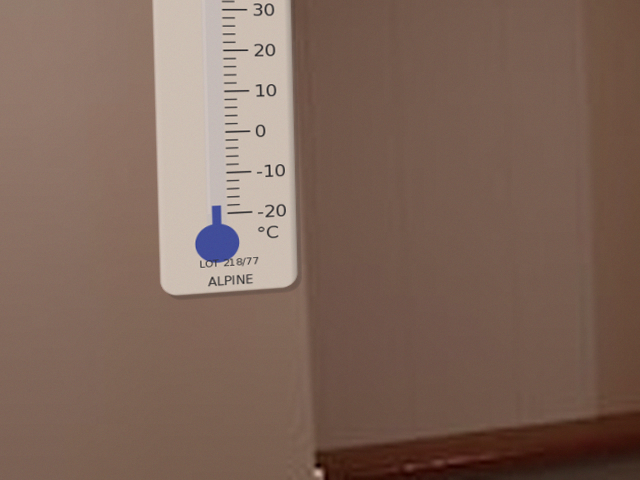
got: -18 °C
